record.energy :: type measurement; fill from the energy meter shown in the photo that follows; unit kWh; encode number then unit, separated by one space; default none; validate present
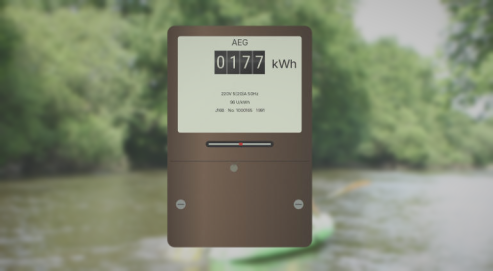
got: 177 kWh
